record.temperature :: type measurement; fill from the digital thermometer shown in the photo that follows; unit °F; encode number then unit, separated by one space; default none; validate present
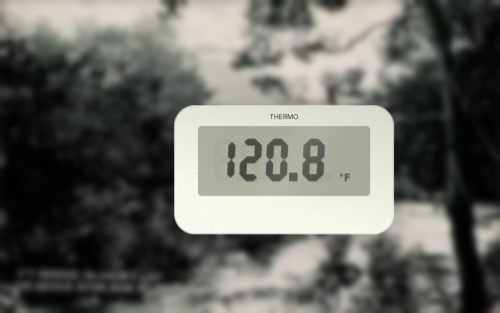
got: 120.8 °F
